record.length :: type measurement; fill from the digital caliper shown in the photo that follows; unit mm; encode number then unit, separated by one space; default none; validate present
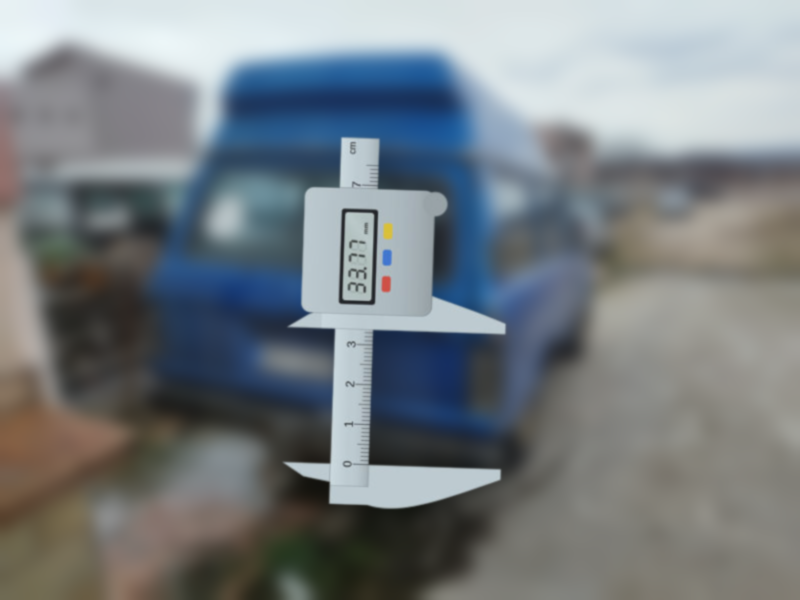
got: 33.77 mm
